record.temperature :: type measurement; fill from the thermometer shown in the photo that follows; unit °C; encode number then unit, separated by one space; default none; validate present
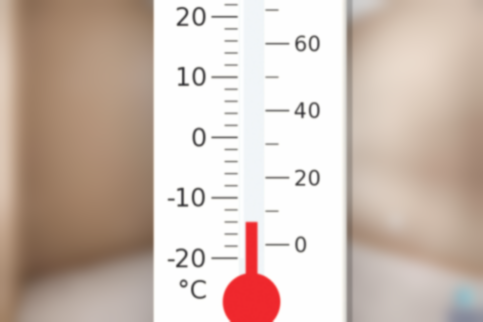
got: -14 °C
